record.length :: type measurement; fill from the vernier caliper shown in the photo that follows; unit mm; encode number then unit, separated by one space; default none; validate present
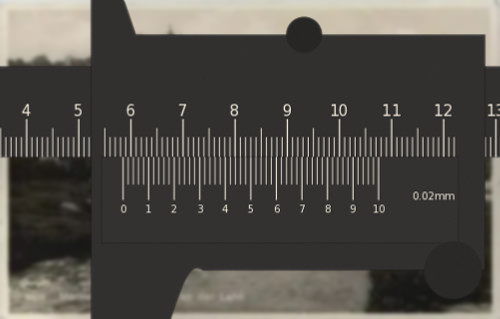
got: 58.5 mm
